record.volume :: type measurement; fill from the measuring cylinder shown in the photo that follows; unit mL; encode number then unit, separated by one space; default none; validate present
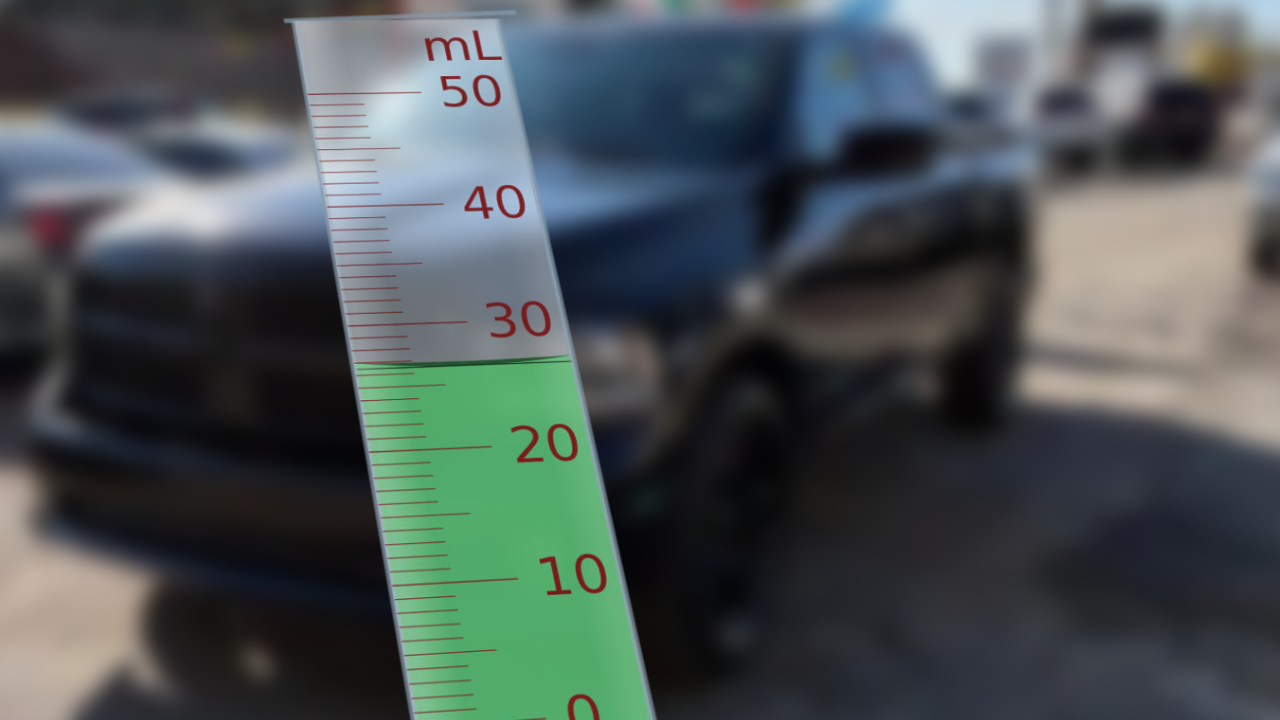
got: 26.5 mL
